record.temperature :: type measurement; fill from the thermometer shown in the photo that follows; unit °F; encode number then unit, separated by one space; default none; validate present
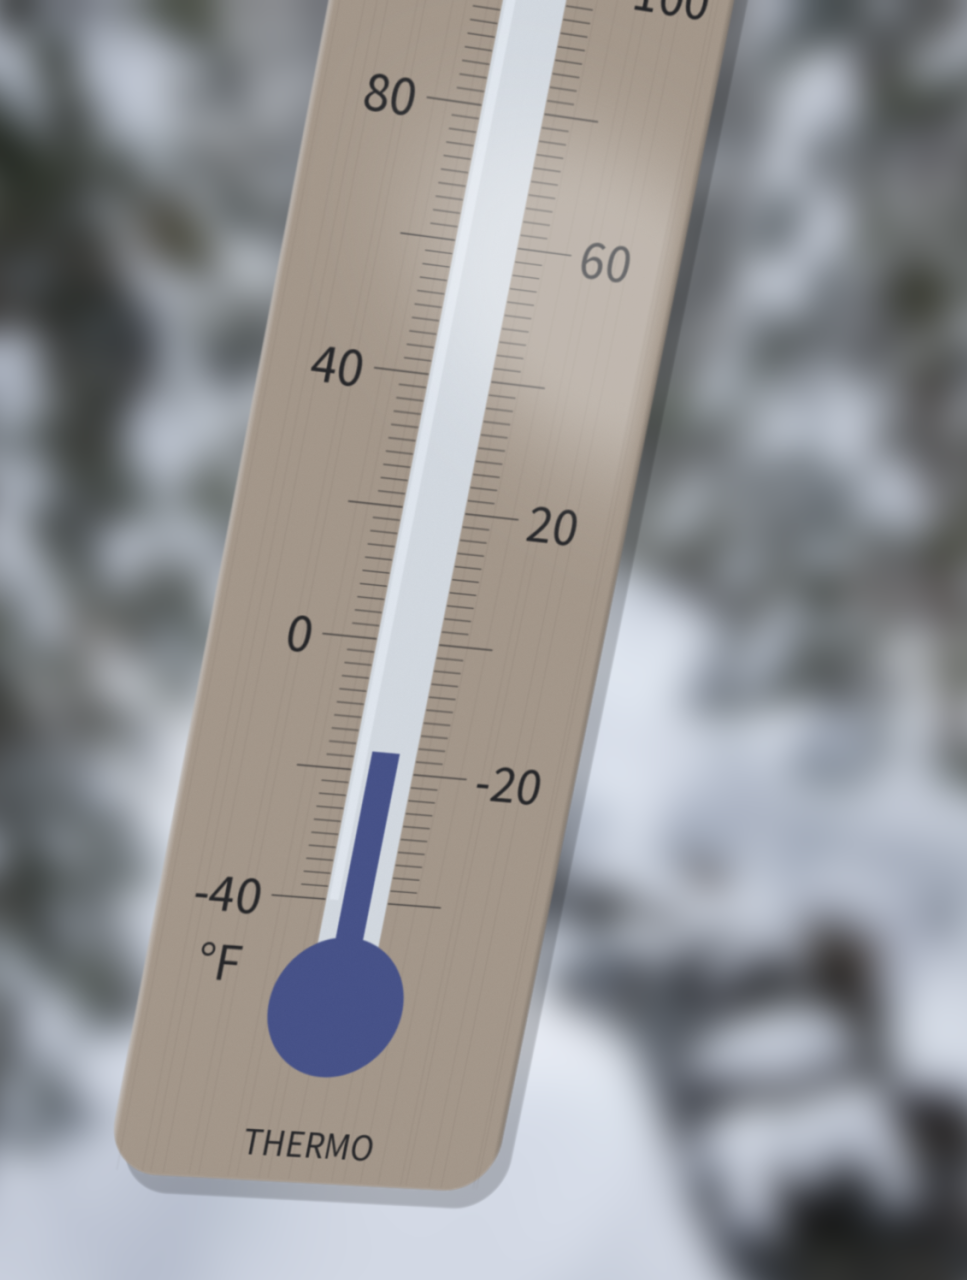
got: -17 °F
